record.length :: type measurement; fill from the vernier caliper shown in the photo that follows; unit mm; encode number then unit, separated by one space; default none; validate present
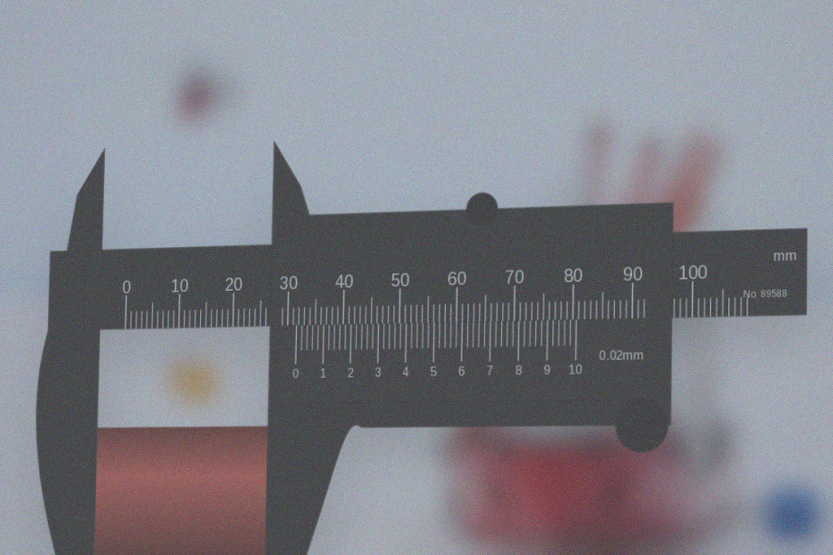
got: 31.6 mm
